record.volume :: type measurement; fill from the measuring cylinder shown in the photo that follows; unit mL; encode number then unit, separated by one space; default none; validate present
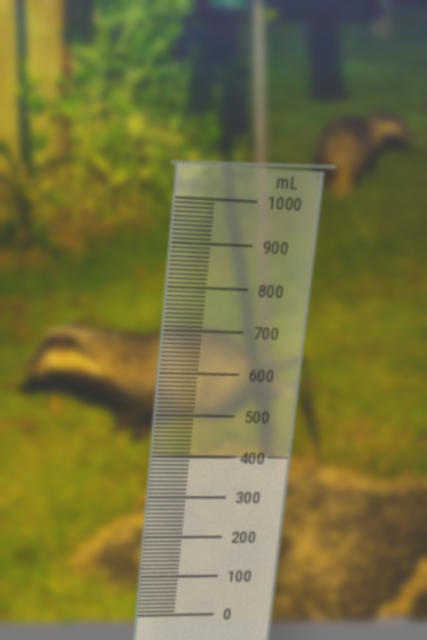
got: 400 mL
